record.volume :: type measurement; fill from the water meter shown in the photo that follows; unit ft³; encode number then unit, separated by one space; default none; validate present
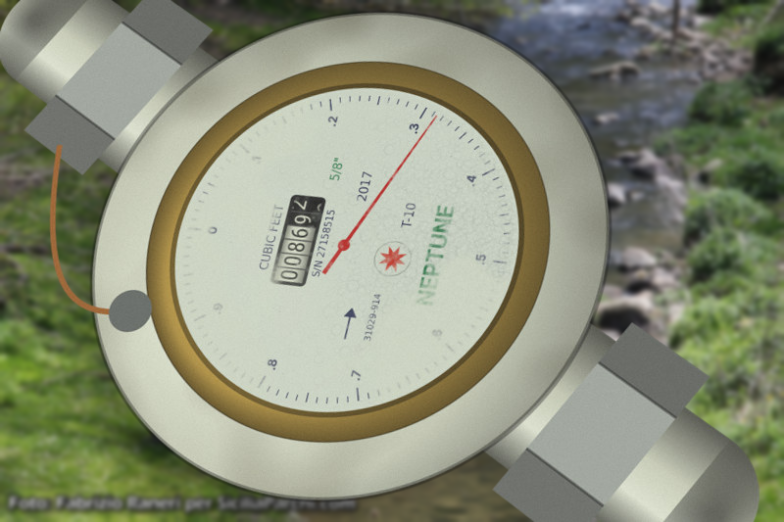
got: 8692.31 ft³
